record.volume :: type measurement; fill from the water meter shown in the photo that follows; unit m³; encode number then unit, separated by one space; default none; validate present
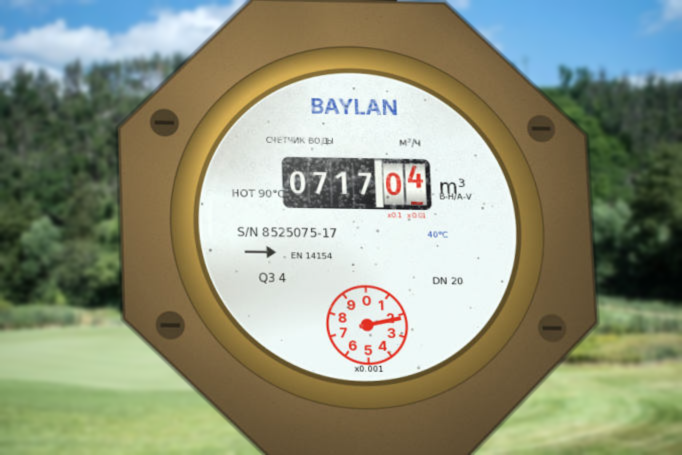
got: 717.042 m³
